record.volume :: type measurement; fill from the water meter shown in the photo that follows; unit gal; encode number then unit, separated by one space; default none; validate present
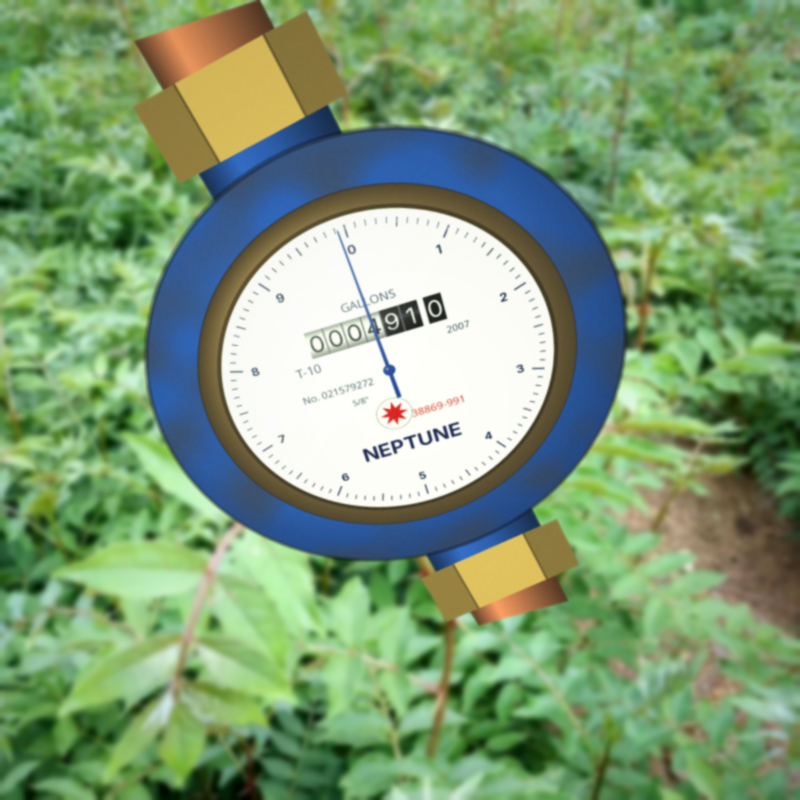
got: 4909.9 gal
